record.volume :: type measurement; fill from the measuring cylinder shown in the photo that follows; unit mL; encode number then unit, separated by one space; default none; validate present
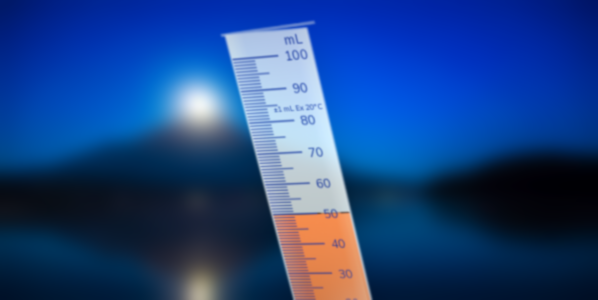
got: 50 mL
